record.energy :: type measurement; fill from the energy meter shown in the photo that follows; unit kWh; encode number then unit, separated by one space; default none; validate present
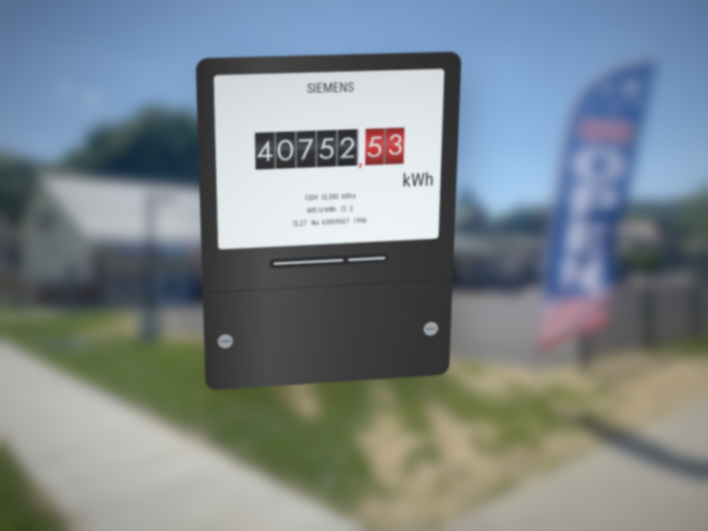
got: 40752.53 kWh
